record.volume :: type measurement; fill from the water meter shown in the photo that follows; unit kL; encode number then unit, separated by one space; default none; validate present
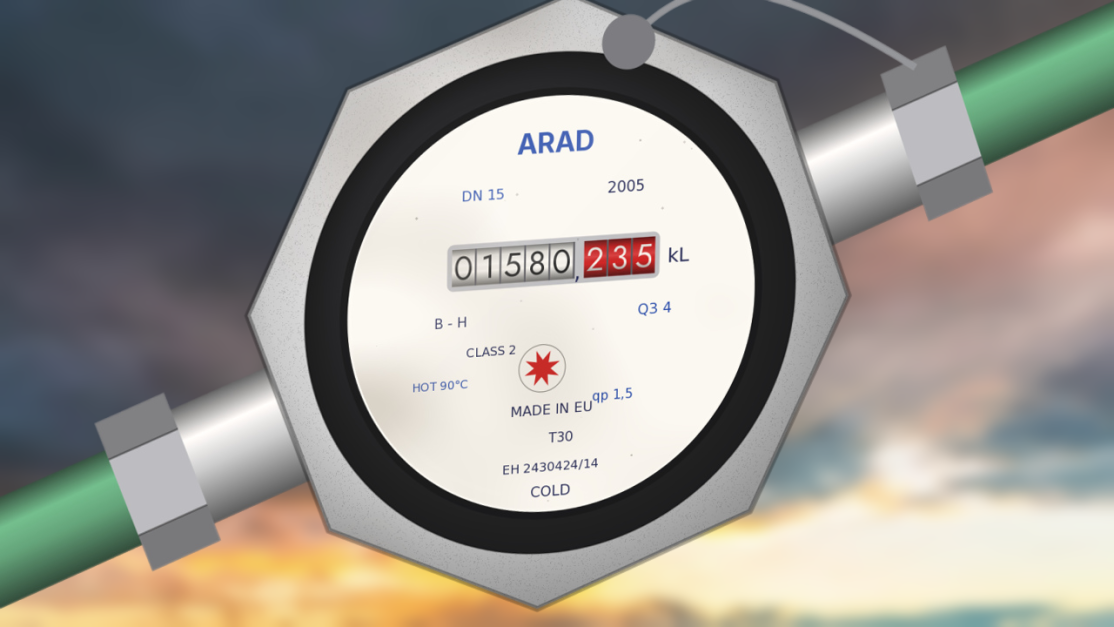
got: 1580.235 kL
